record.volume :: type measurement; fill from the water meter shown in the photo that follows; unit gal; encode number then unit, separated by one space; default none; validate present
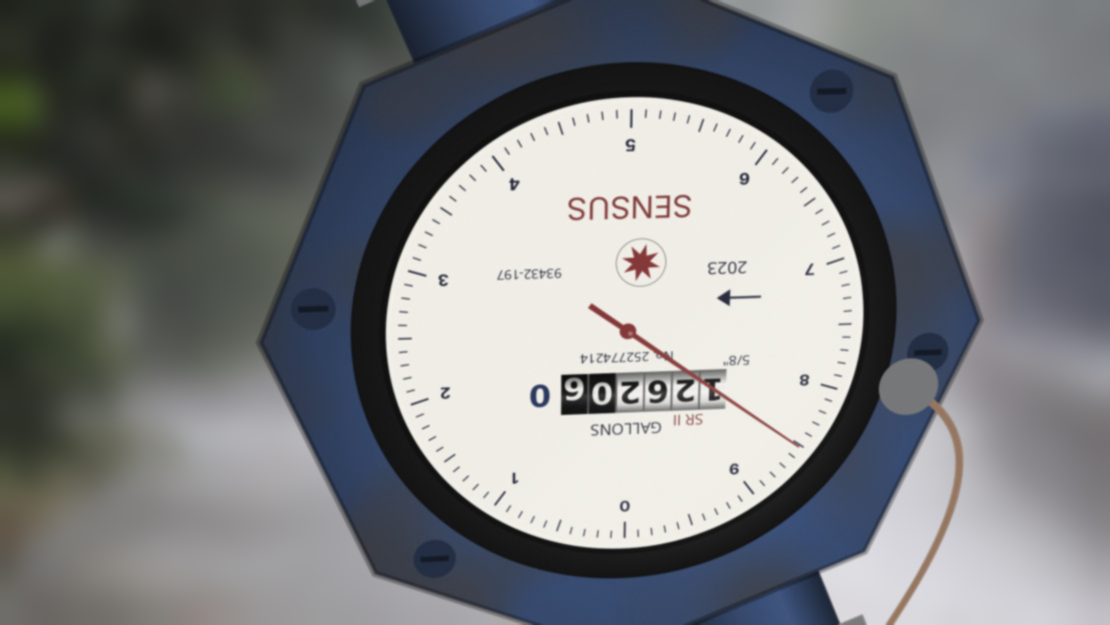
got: 1262058.5 gal
